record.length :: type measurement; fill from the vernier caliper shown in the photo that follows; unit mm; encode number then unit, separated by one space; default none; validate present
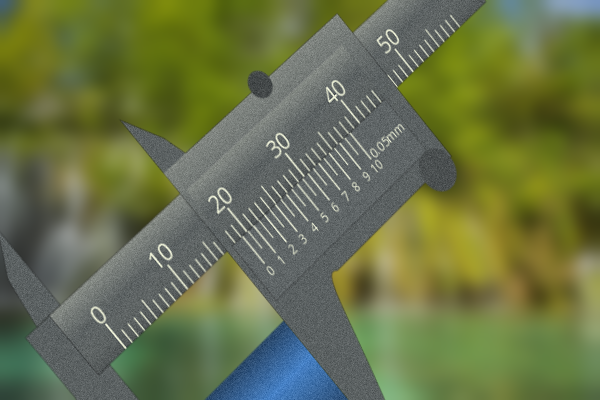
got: 19.2 mm
